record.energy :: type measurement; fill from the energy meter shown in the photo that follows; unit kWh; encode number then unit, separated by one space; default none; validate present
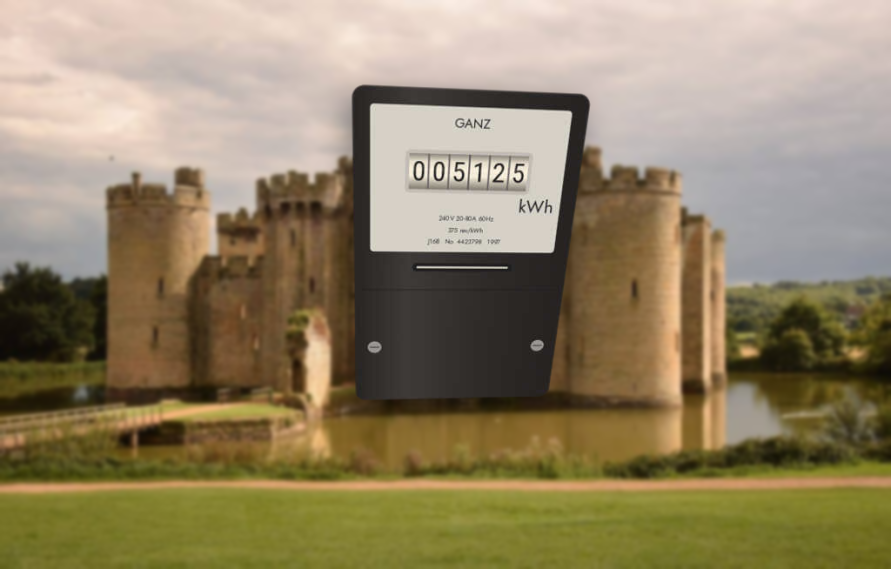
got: 5125 kWh
